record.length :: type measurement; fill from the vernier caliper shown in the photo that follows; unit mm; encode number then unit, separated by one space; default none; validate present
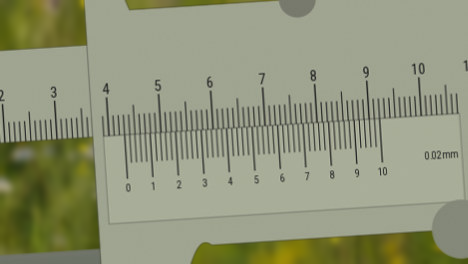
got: 43.0 mm
